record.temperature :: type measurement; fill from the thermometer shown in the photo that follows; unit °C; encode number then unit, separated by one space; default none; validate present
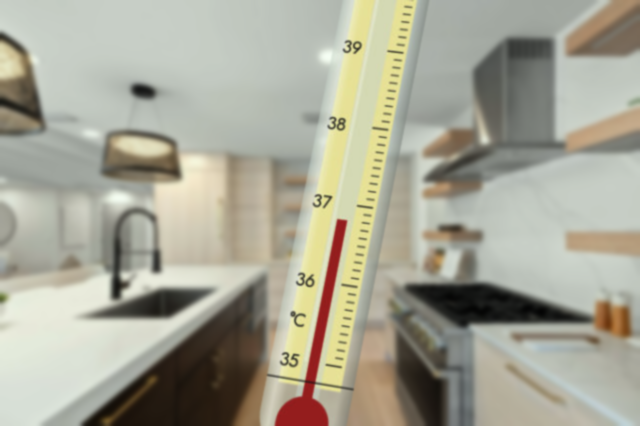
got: 36.8 °C
